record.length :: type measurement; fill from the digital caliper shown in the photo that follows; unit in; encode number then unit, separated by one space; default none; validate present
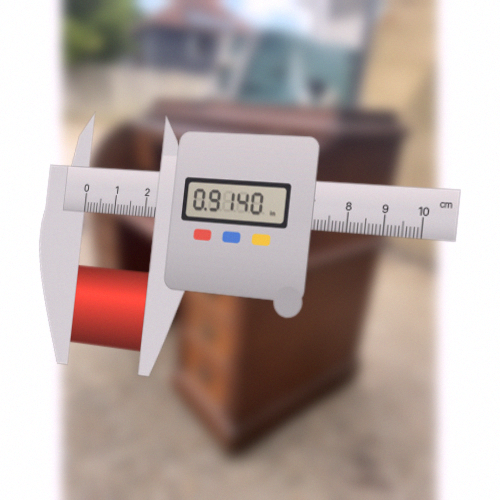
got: 0.9140 in
